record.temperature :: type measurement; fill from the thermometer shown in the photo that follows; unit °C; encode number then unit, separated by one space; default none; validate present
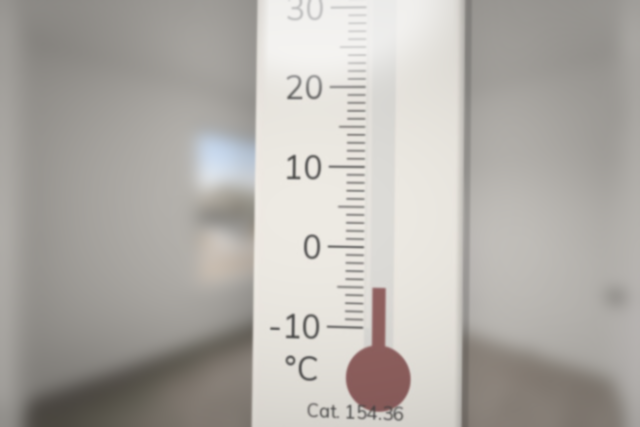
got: -5 °C
